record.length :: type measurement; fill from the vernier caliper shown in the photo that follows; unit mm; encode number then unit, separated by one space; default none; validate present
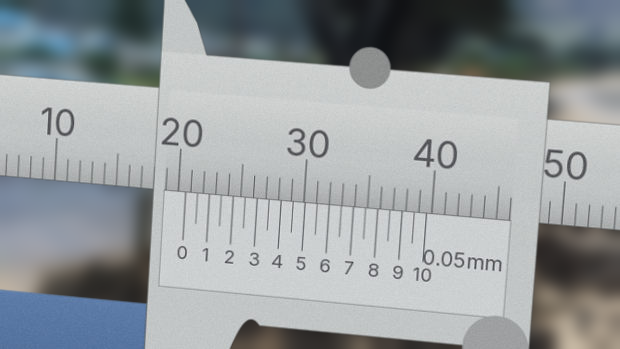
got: 20.6 mm
